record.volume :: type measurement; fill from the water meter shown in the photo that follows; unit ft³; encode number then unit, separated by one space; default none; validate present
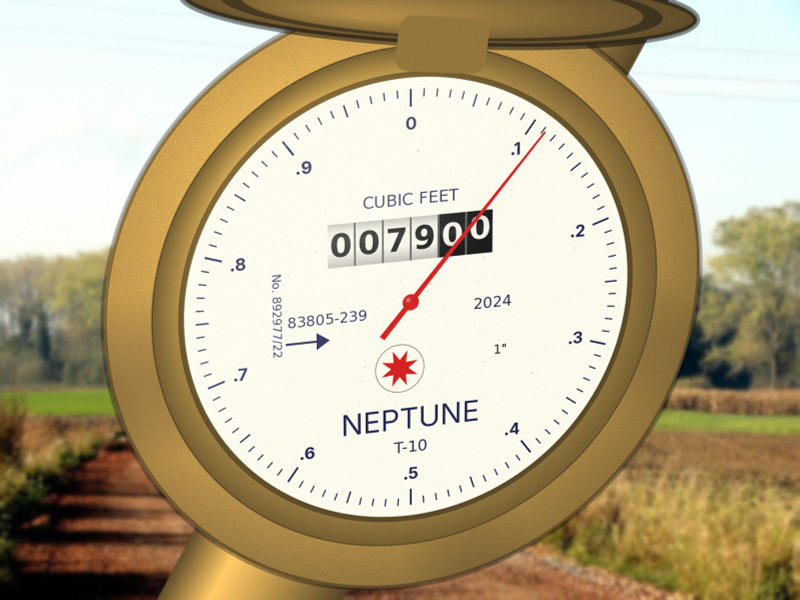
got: 7900.11 ft³
